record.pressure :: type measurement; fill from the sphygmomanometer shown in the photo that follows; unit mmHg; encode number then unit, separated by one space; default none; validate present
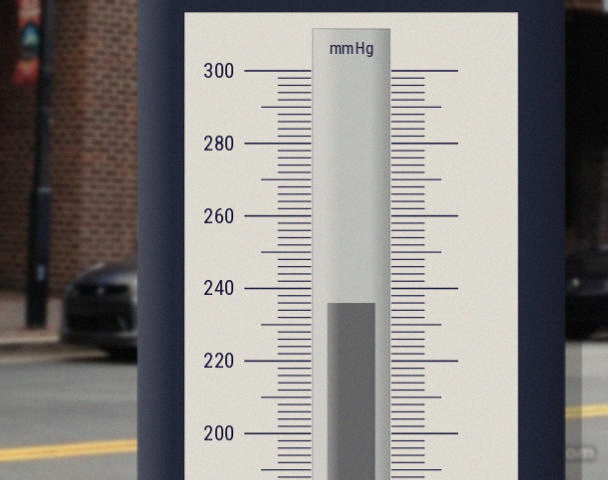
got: 236 mmHg
